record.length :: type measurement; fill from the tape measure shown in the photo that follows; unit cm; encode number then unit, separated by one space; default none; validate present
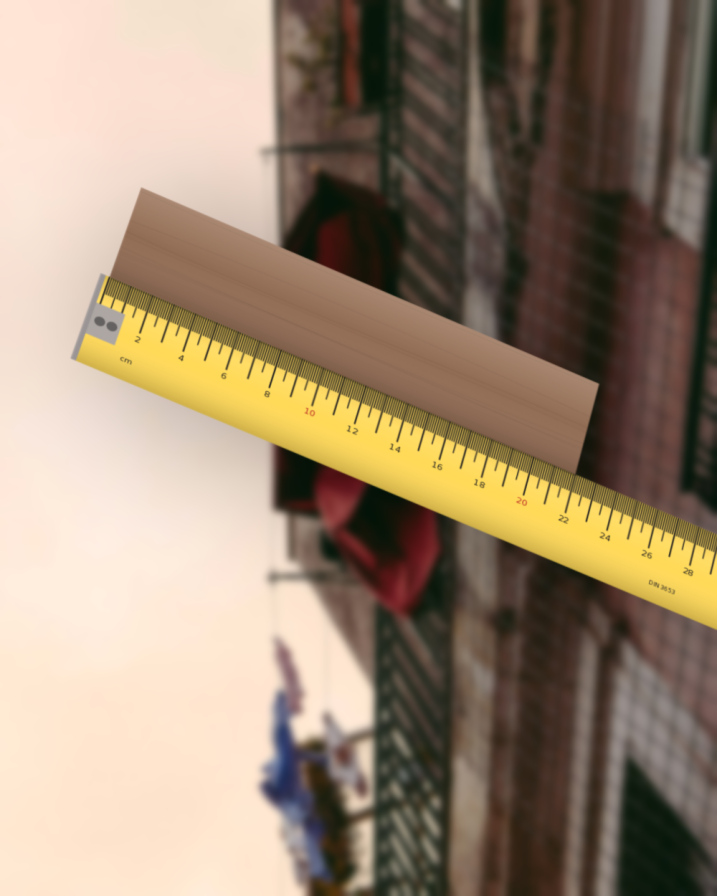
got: 22 cm
